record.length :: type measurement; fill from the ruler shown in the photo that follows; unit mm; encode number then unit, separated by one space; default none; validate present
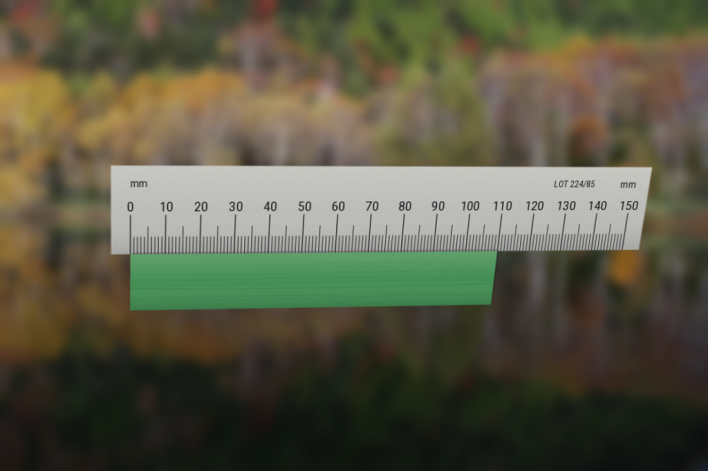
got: 110 mm
